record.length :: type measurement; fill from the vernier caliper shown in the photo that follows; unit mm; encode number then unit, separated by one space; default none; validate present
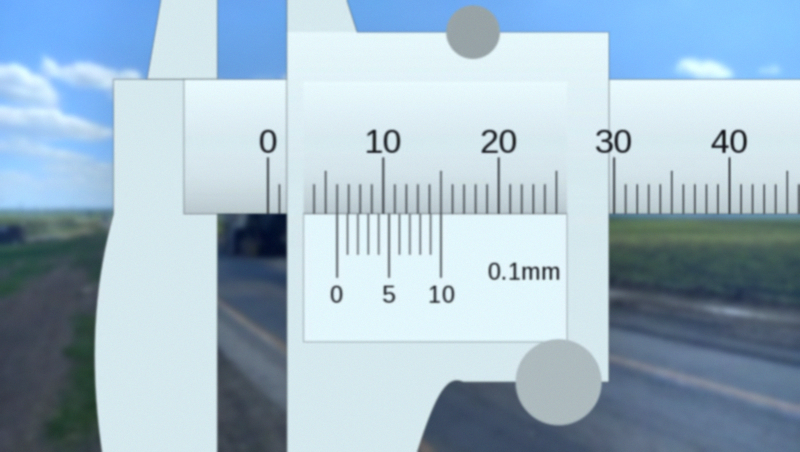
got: 6.0 mm
